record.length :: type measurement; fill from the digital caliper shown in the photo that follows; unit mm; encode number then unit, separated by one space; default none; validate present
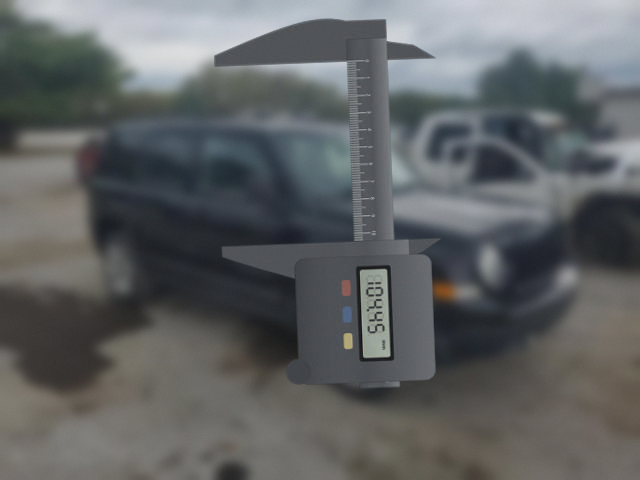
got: 104.45 mm
